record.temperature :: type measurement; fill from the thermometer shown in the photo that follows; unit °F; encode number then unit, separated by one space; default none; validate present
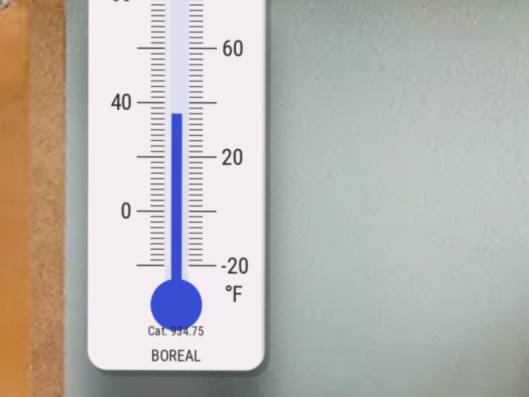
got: 36 °F
